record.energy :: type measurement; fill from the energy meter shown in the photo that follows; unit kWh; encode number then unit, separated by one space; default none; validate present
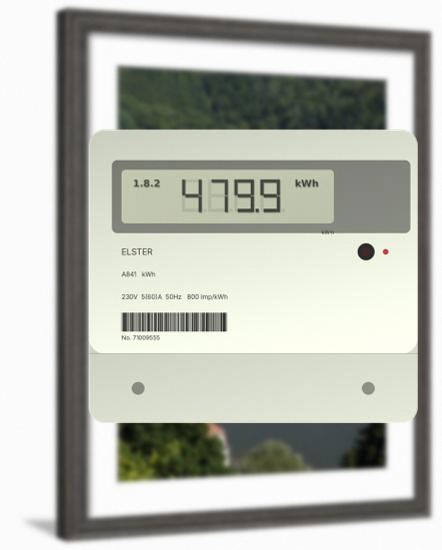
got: 479.9 kWh
